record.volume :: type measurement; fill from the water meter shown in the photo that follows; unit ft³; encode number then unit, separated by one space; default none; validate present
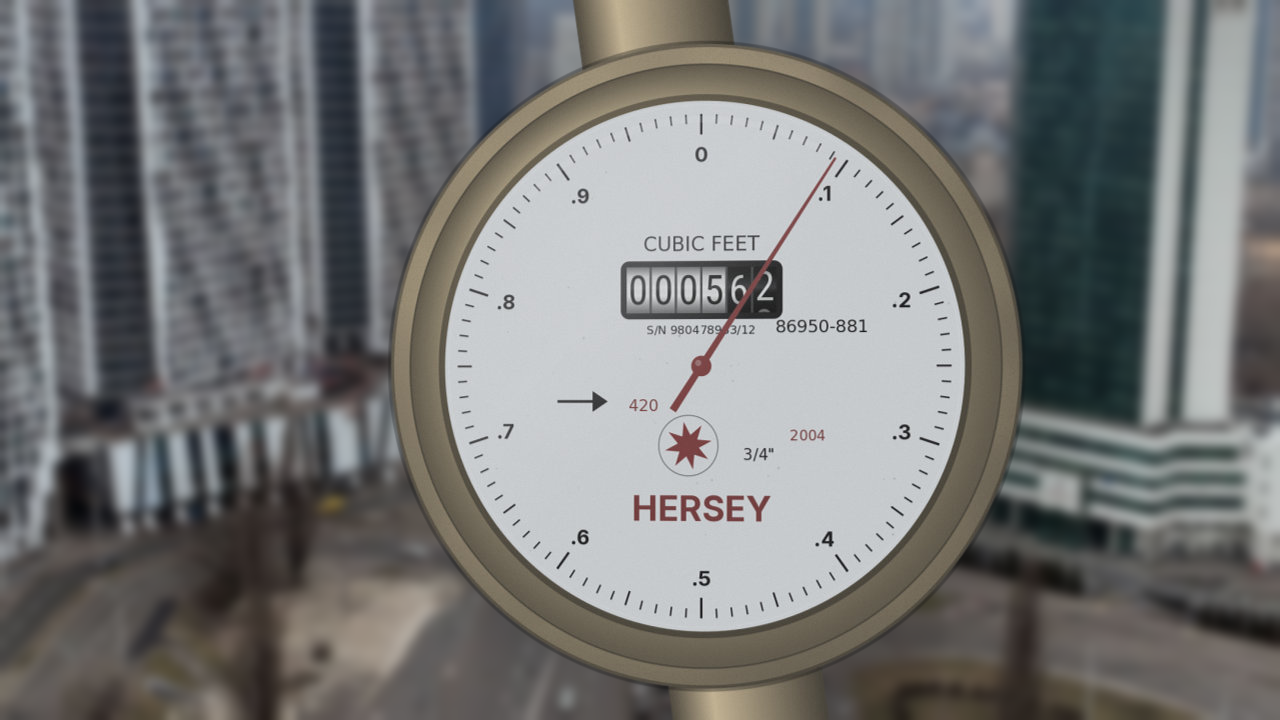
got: 562.09 ft³
